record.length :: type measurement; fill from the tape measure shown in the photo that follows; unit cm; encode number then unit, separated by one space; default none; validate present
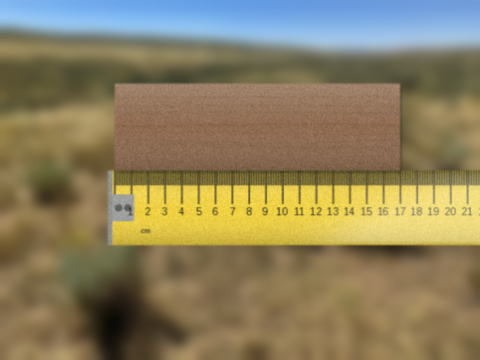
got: 17 cm
